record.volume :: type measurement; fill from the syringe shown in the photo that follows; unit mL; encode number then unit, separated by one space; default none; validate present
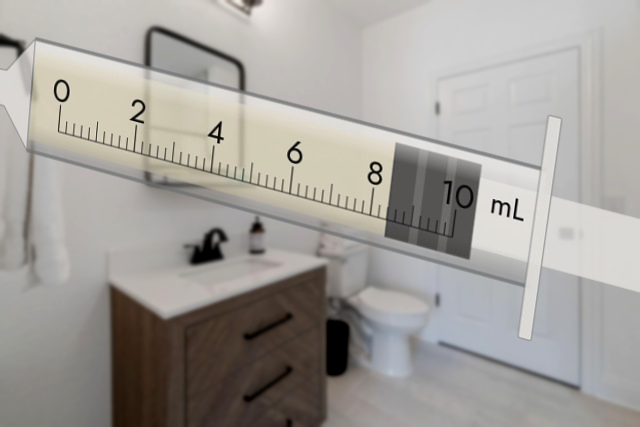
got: 8.4 mL
